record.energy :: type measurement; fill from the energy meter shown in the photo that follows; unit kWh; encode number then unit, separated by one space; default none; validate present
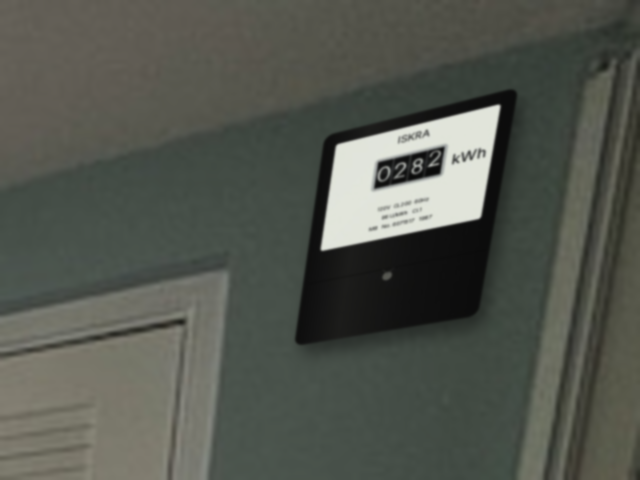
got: 282 kWh
